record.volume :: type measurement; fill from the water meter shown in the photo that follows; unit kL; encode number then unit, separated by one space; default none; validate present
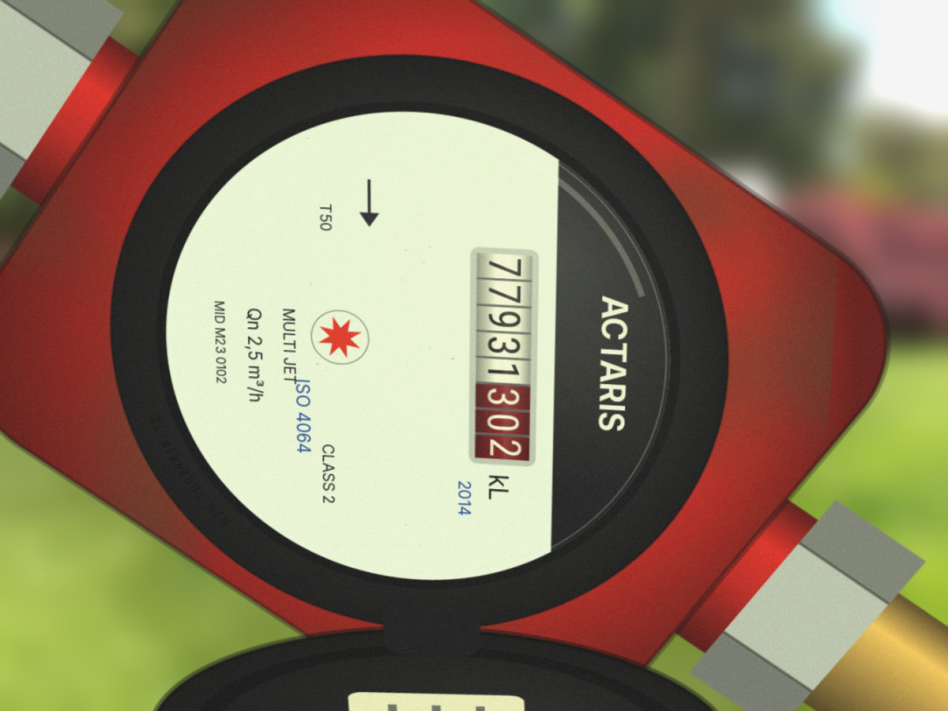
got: 77931.302 kL
